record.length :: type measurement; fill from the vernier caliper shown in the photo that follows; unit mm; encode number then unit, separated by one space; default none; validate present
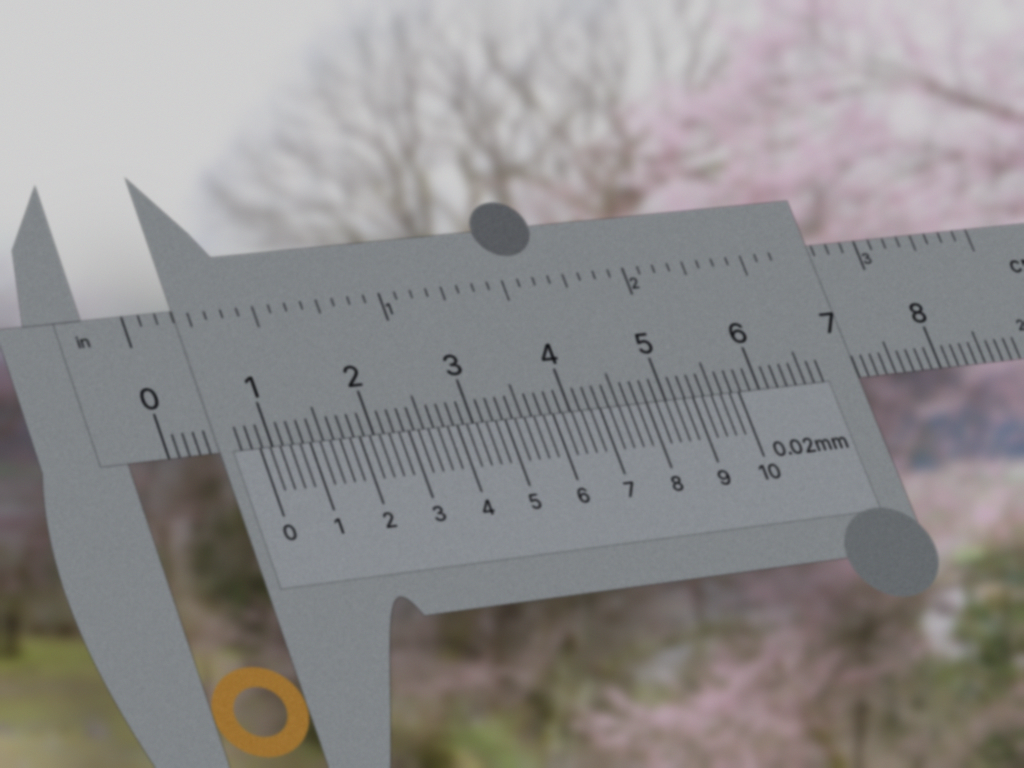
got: 8.8 mm
